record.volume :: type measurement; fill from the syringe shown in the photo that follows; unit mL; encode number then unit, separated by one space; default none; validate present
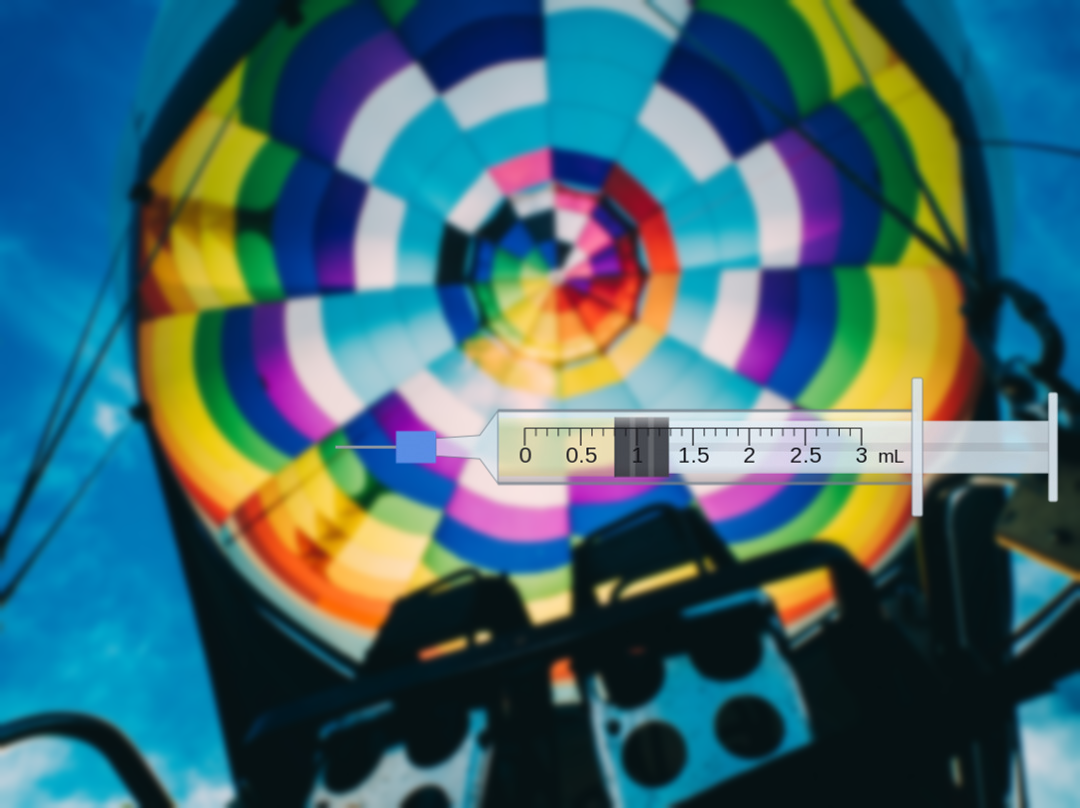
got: 0.8 mL
